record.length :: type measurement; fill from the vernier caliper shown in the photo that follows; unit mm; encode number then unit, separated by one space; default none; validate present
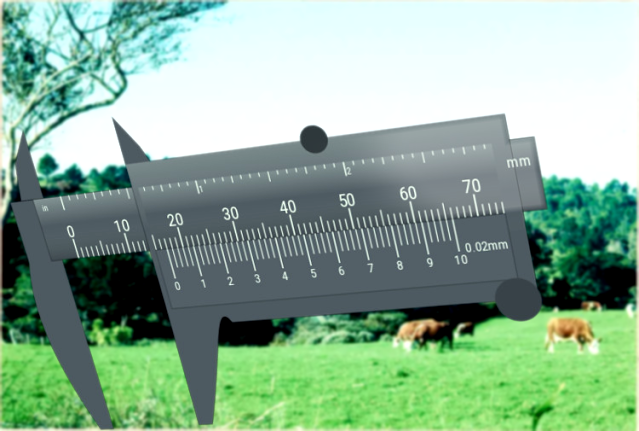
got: 17.0 mm
